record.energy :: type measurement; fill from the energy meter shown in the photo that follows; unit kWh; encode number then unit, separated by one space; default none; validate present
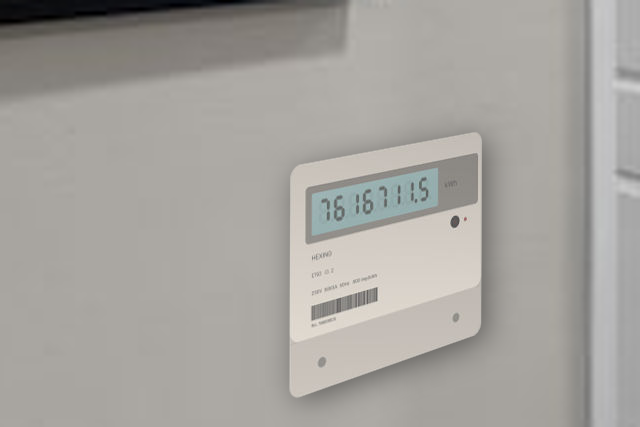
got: 7616711.5 kWh
